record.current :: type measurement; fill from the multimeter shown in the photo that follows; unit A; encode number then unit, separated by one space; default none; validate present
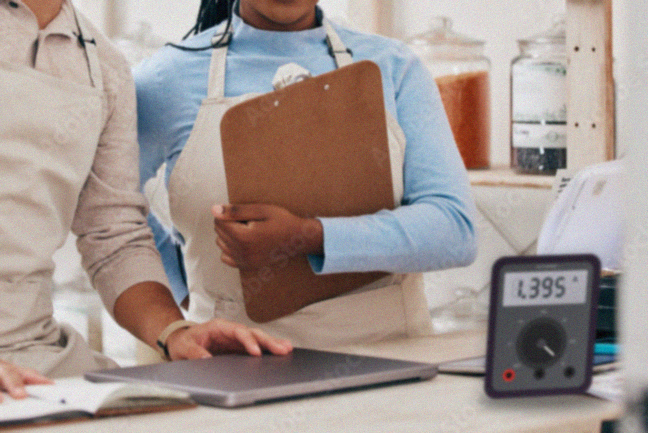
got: 1.395 A
